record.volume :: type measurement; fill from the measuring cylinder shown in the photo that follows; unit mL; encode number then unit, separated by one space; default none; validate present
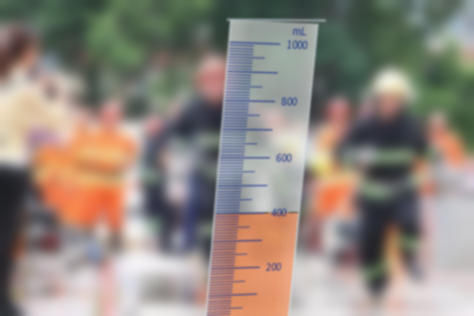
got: 400 mL
